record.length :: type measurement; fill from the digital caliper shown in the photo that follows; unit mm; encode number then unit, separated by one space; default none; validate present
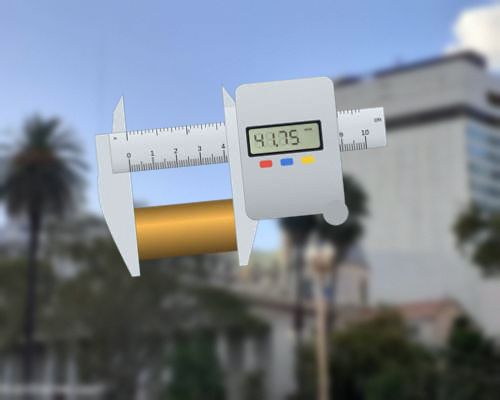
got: 41.75 mm
